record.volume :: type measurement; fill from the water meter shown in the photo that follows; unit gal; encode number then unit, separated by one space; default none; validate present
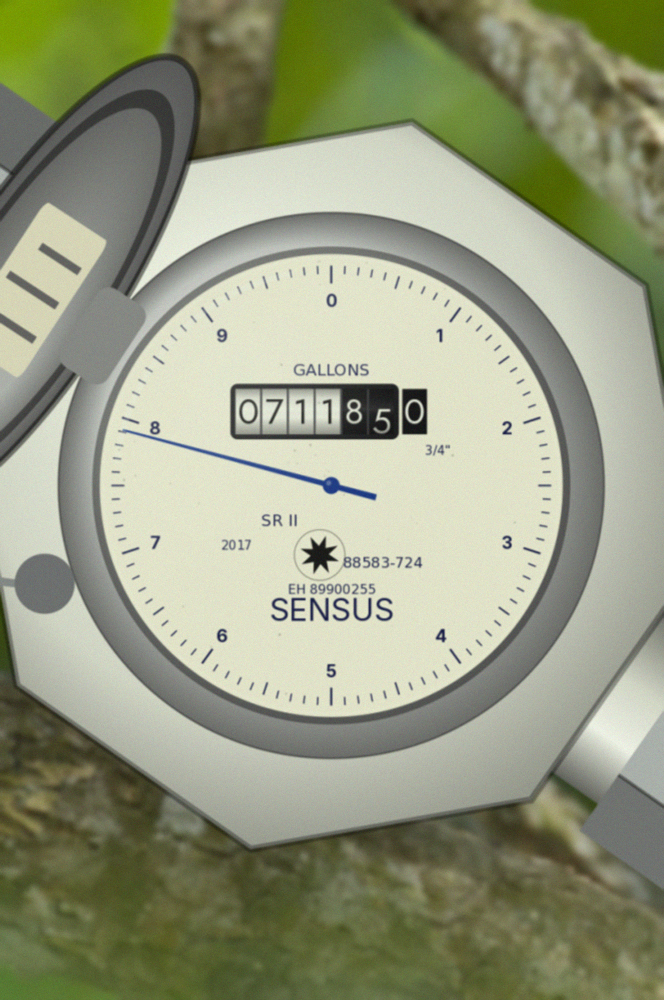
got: 711847.9 gal
